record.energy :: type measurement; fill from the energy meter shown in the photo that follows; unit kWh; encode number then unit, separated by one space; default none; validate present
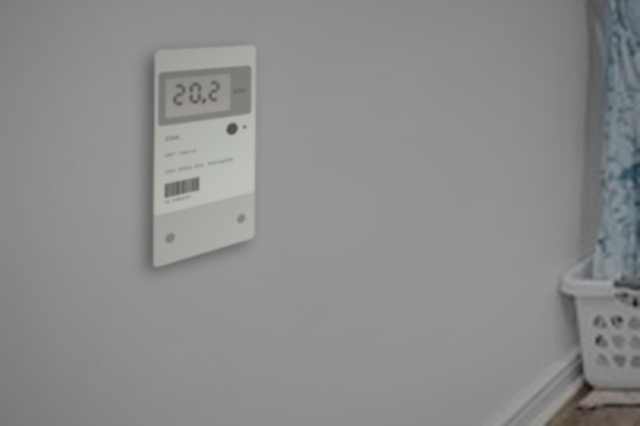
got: 20.2 kWh
